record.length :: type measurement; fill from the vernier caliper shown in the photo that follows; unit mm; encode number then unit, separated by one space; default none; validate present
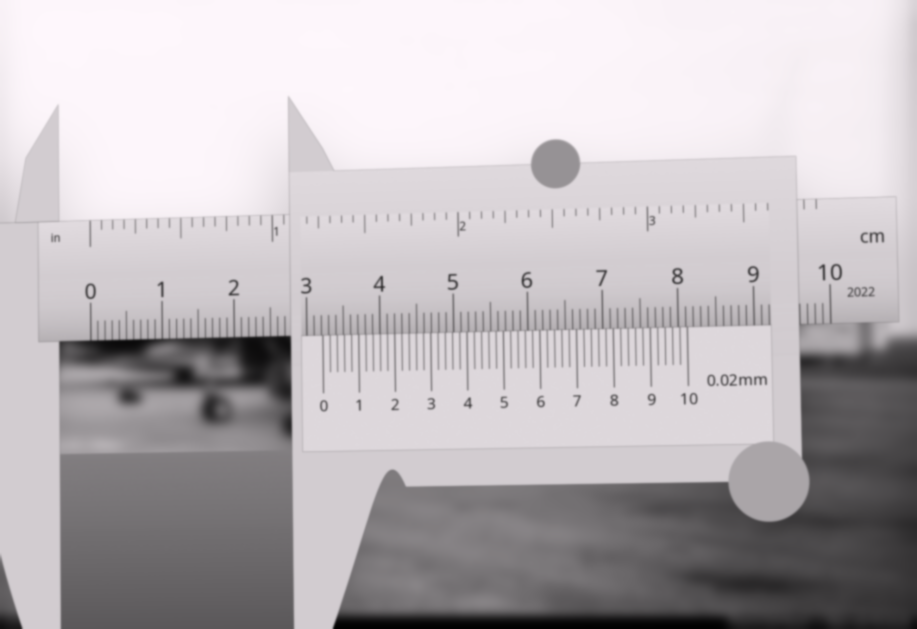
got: 32.2 mm
